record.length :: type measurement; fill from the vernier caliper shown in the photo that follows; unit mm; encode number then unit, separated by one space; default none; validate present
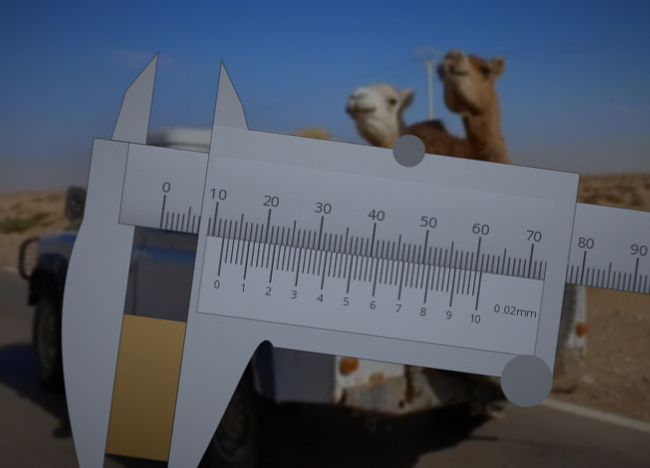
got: 12.0 mm
